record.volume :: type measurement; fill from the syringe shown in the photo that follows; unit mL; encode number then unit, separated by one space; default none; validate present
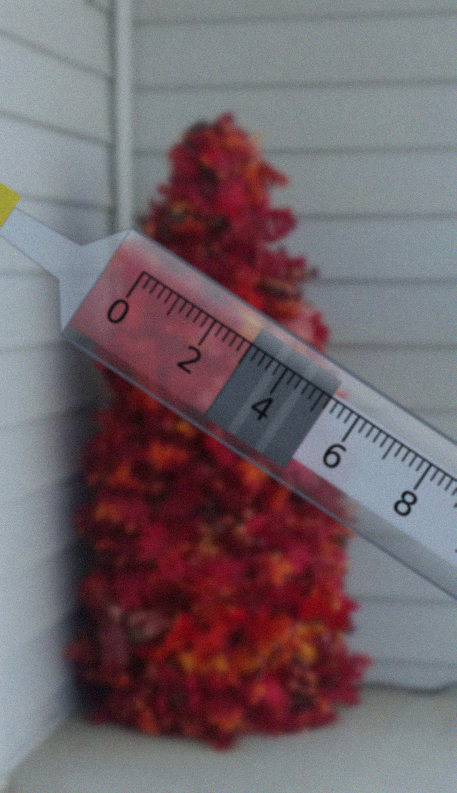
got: 3 mL
